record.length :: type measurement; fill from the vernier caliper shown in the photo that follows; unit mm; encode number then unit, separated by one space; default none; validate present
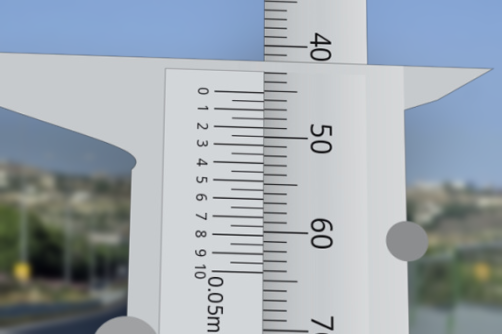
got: 45.2 mm
